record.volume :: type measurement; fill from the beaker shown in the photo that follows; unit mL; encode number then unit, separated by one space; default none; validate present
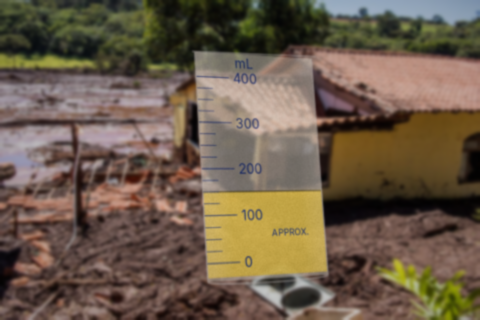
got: 150 mL
